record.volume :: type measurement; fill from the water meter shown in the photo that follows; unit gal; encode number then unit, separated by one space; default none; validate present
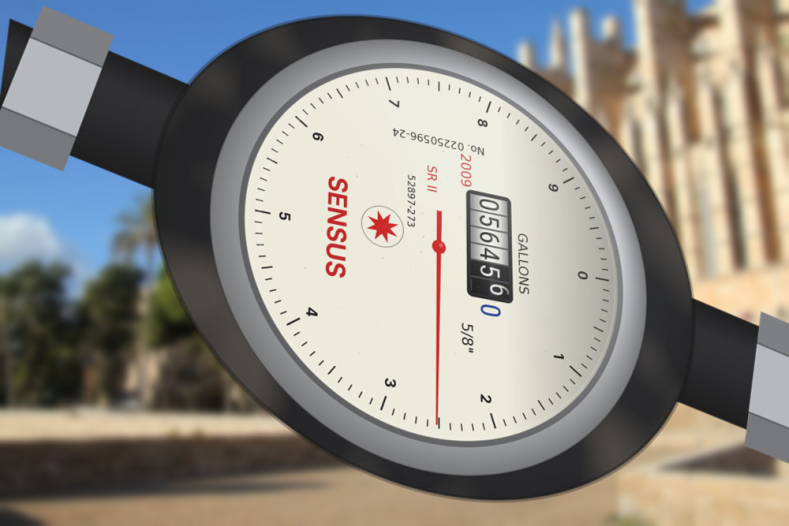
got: 564562.5 gal
